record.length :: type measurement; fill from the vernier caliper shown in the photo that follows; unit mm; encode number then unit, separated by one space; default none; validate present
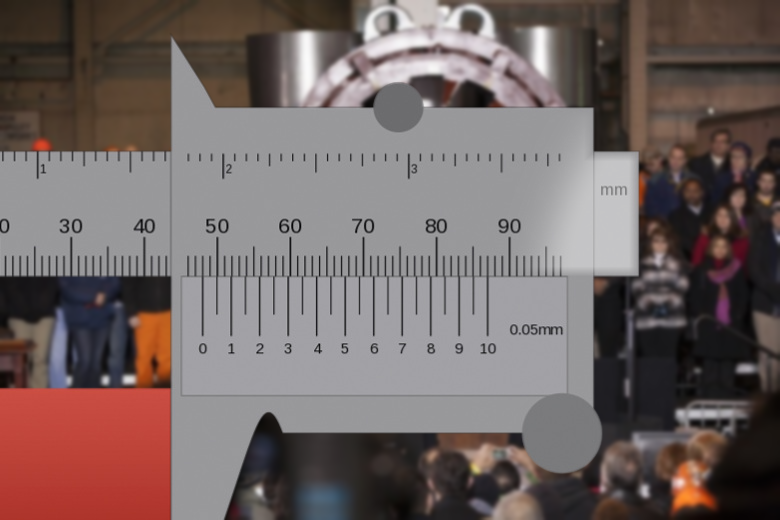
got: 48.0 mm
